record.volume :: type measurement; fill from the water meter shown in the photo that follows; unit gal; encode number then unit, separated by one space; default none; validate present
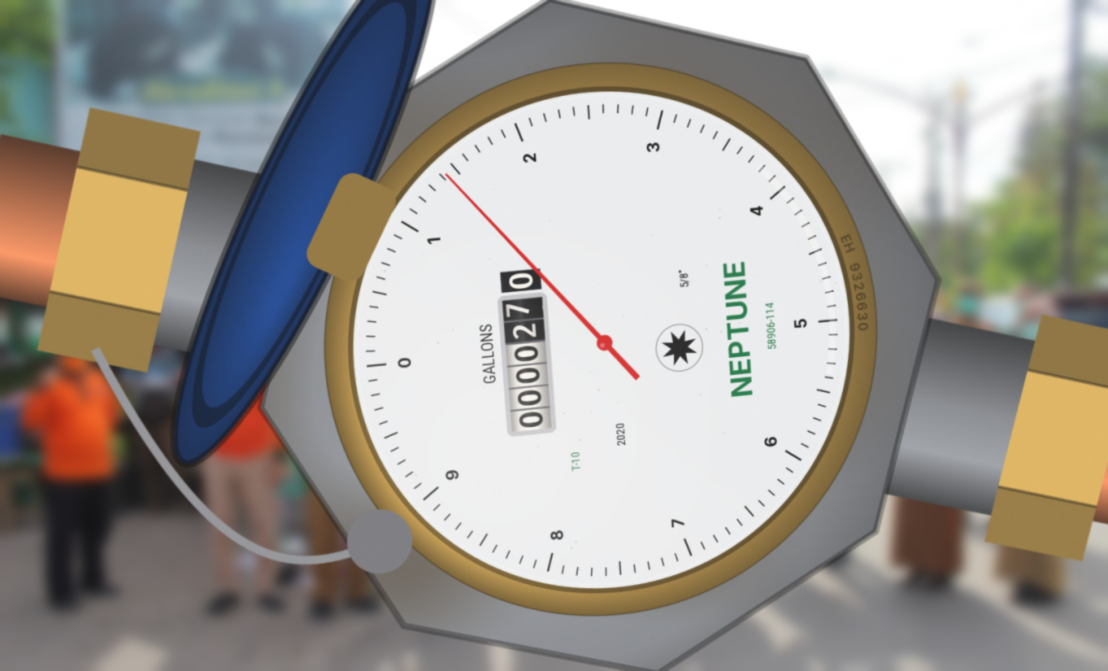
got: 271.4 gal
